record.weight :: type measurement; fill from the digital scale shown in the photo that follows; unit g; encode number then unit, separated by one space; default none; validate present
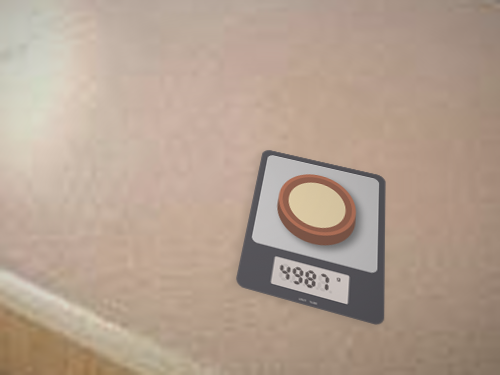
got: 4987 g
